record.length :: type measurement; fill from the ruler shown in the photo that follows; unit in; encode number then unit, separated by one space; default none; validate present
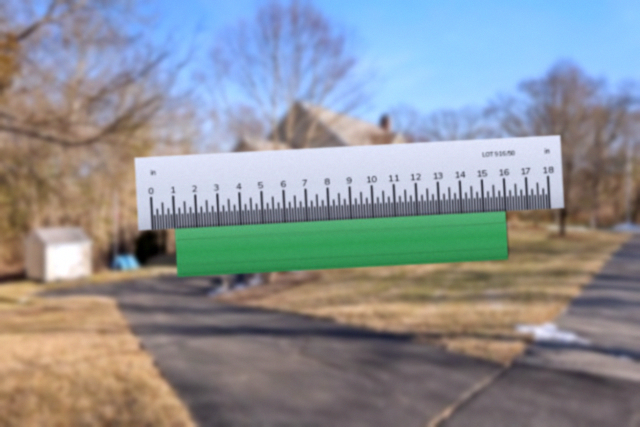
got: 15 in
